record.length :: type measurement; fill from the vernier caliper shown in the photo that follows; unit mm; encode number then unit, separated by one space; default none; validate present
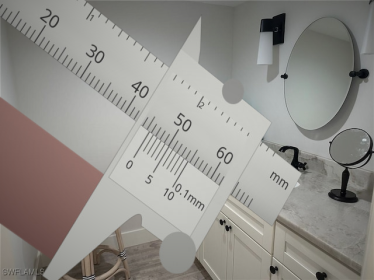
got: 45.6 mm
